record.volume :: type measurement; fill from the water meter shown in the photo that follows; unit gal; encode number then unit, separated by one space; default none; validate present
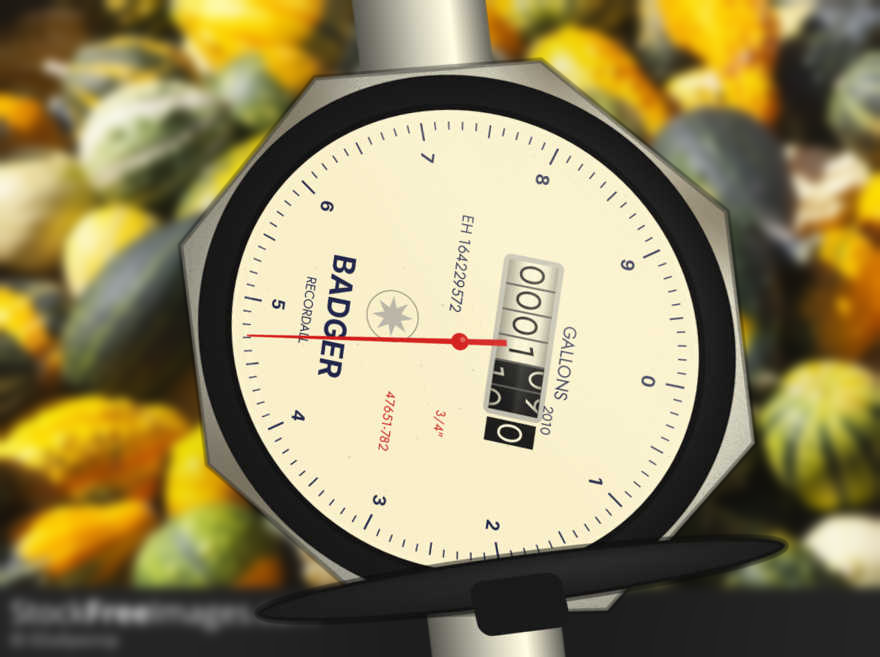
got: 1094.7 gal
